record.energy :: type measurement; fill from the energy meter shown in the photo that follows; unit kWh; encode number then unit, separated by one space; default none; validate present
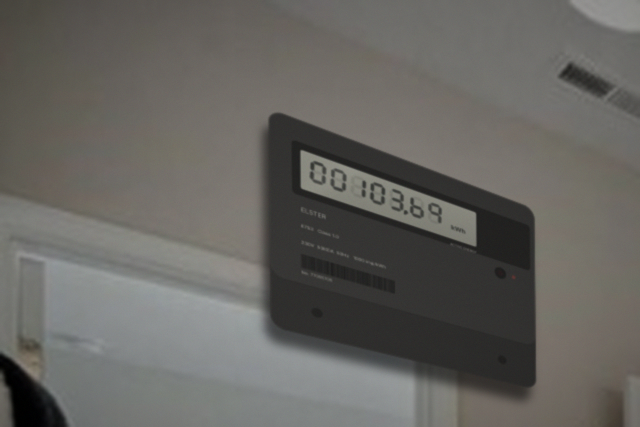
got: 103.69 kWh
